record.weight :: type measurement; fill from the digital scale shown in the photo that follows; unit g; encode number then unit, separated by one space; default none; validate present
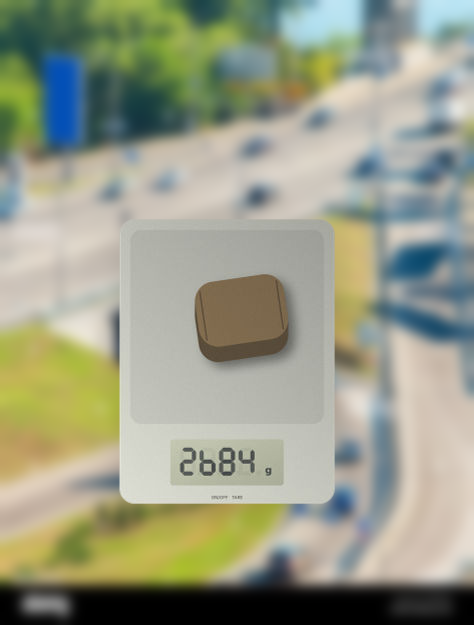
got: 2684 g
